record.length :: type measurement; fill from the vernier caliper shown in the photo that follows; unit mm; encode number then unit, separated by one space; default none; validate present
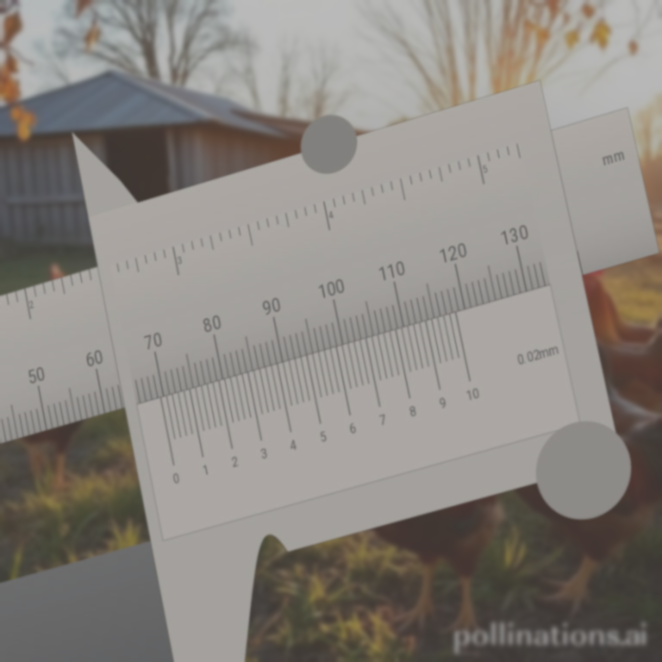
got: 69.5 mm
